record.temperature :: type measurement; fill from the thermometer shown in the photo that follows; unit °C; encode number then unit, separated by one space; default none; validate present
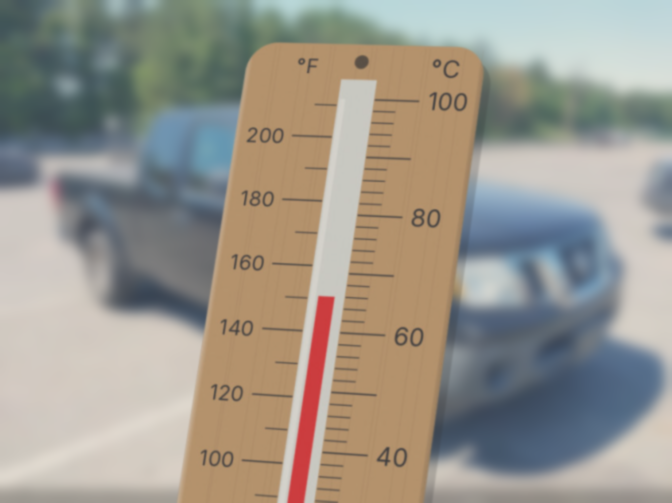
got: 66 °C
